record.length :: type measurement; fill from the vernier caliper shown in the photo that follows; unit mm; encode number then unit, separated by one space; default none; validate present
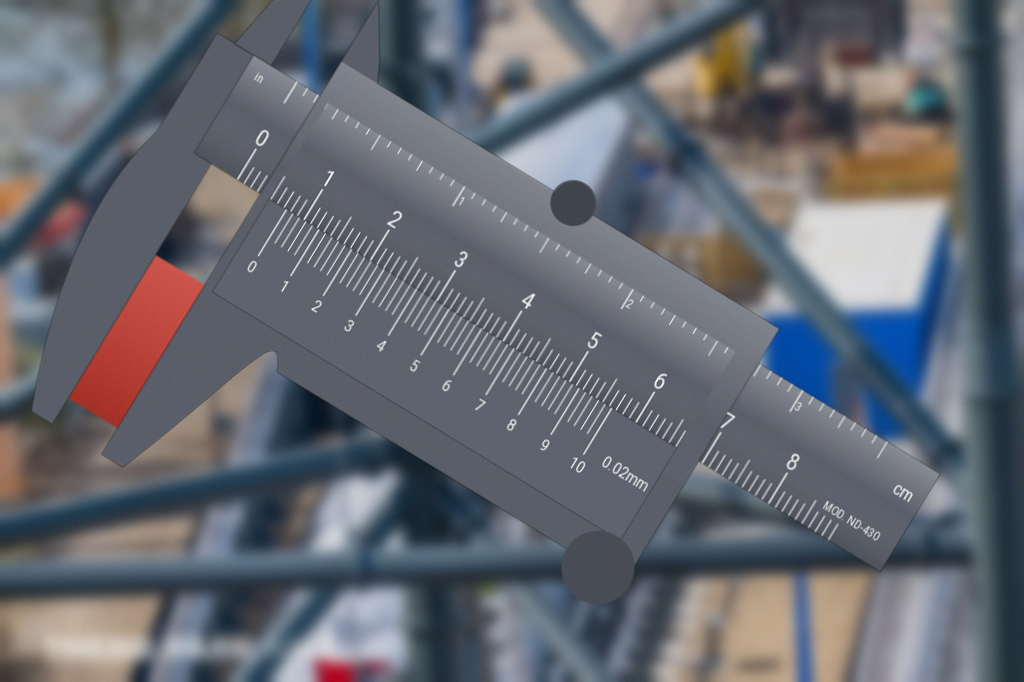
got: 7.4 mm
